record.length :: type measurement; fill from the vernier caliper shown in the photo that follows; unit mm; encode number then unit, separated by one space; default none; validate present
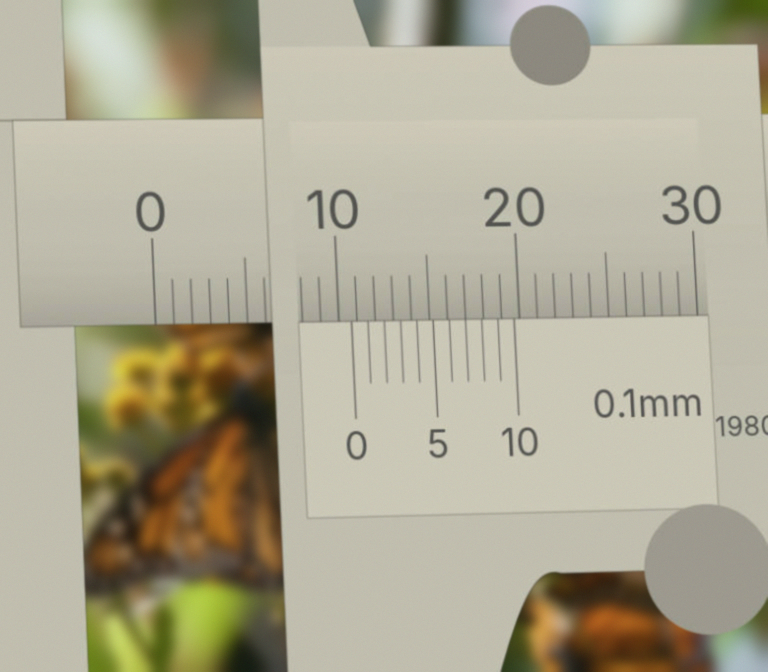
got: 10.7 mm
